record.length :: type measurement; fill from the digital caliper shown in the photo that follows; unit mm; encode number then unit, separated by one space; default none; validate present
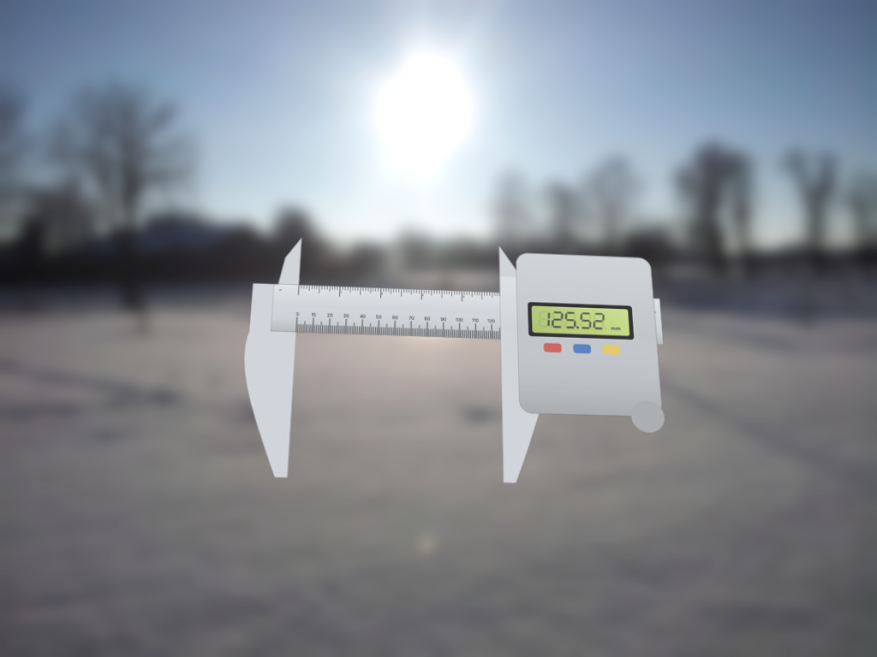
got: 125.52 mm
